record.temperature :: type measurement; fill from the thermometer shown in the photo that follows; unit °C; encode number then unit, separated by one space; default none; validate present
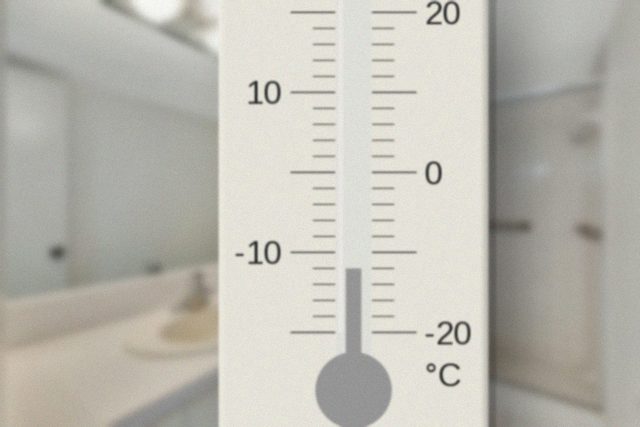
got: -12 °C
